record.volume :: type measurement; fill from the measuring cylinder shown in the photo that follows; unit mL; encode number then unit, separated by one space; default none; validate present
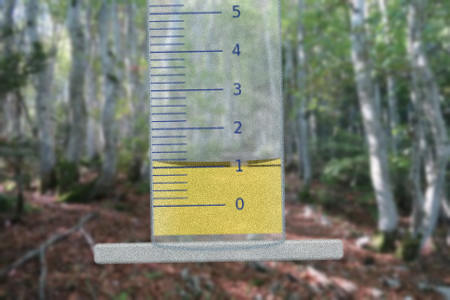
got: 1 mL
